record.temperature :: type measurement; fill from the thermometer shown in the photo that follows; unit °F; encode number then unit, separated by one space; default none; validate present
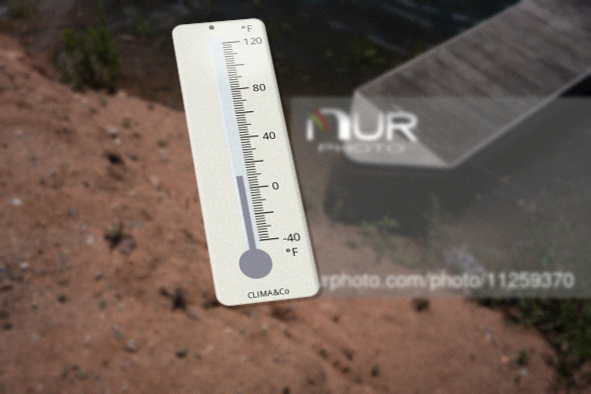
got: 10 °F
